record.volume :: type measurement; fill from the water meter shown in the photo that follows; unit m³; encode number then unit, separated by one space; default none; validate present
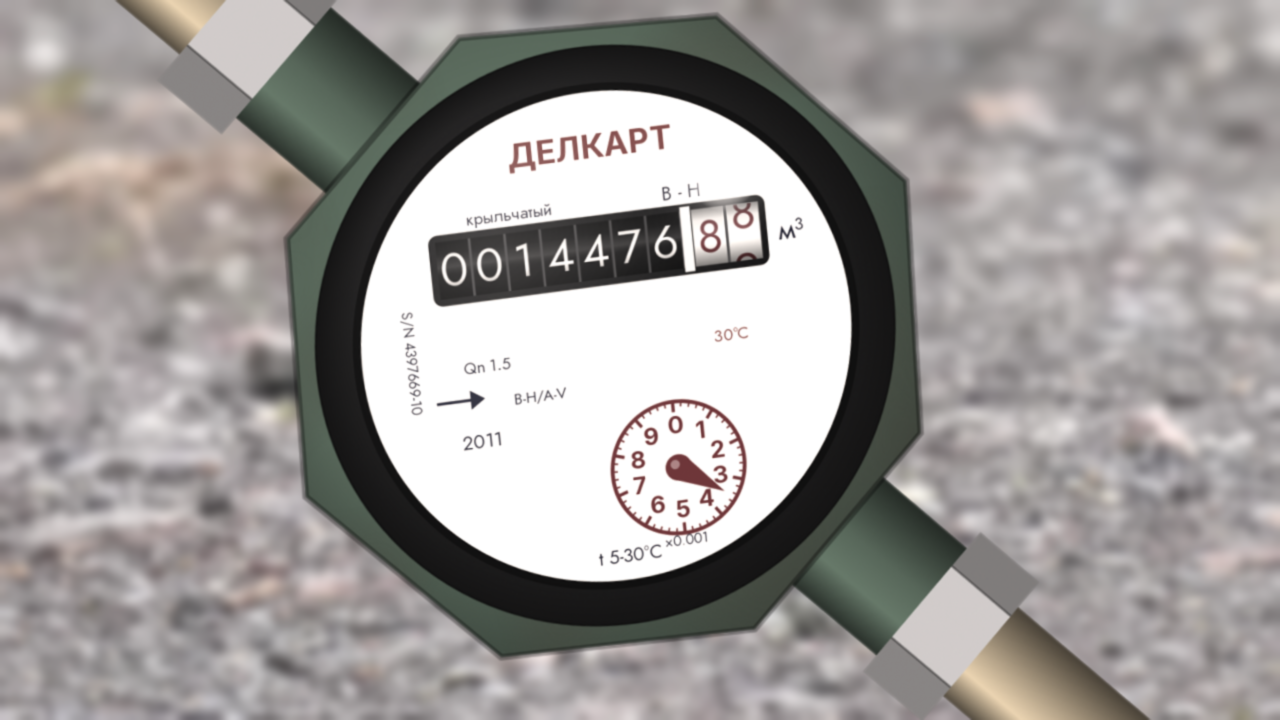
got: 14476.883 m³
